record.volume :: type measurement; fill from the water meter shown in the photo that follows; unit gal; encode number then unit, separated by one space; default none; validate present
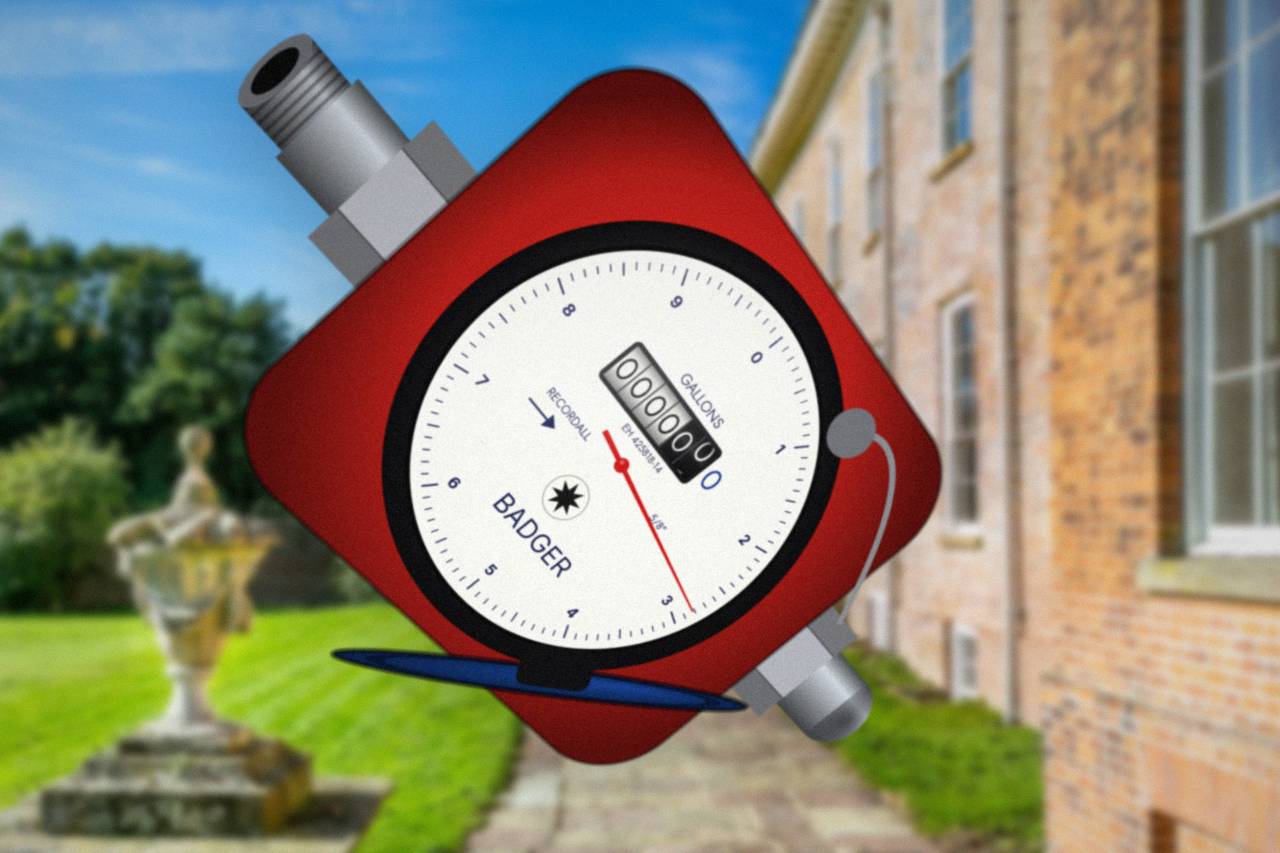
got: 2.8 gal
